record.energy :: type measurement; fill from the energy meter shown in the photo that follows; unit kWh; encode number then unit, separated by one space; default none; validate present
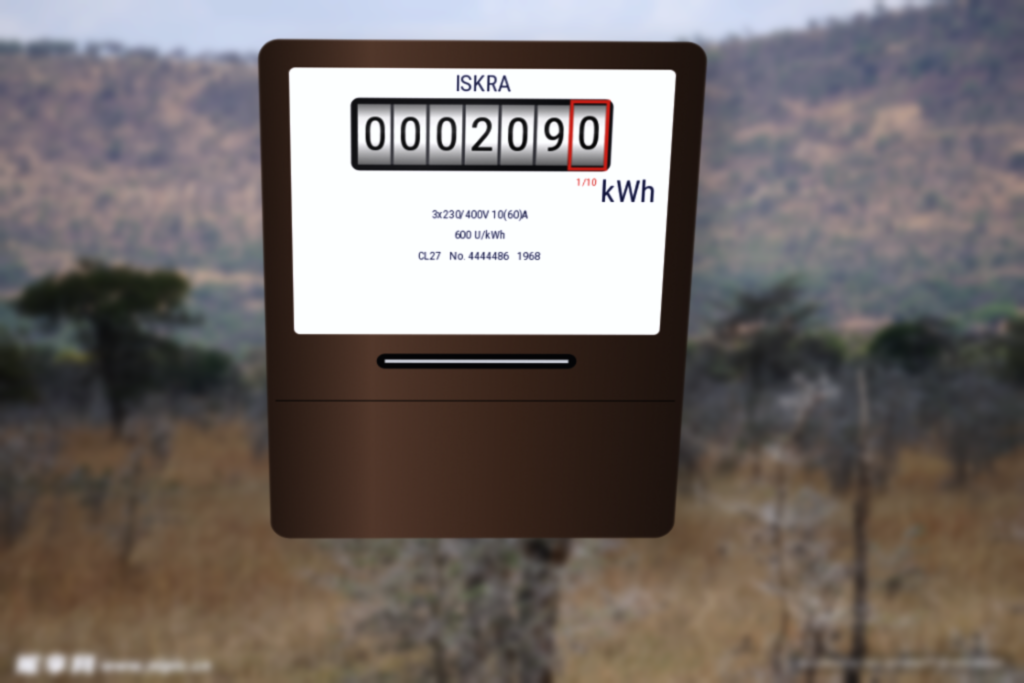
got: 209.0 kWh
